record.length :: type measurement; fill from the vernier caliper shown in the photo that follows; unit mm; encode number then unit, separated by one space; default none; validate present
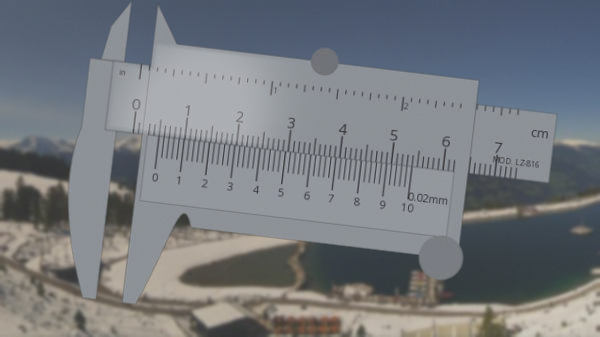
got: 5.0 mm
